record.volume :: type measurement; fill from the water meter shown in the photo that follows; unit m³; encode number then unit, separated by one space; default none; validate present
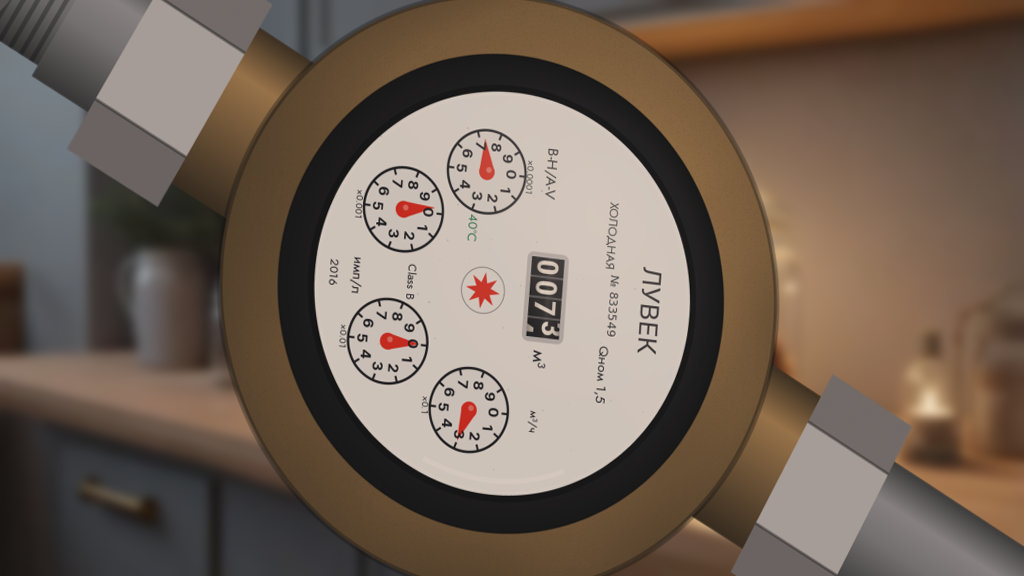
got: 73.2997 m³
